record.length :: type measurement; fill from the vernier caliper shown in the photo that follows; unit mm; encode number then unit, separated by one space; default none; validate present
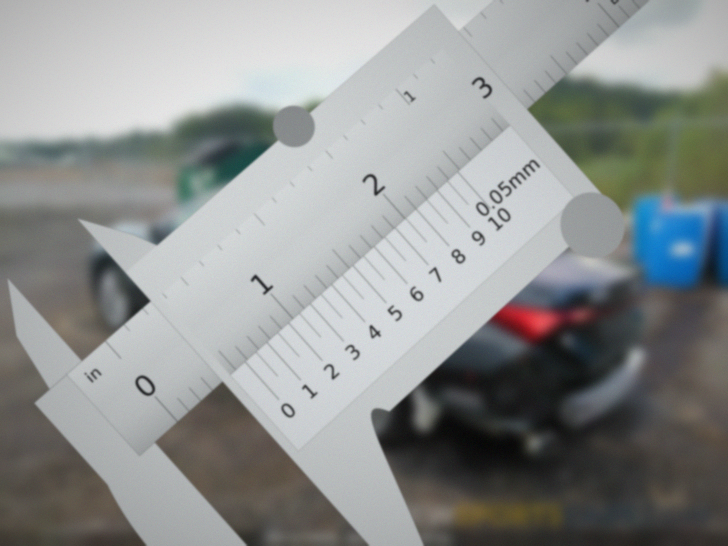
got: 5.8 mm
